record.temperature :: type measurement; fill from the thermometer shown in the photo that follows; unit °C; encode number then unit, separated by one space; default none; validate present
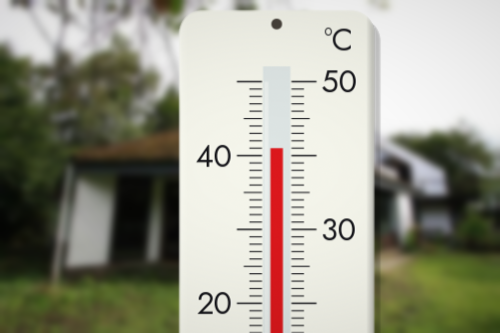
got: 41 °C
